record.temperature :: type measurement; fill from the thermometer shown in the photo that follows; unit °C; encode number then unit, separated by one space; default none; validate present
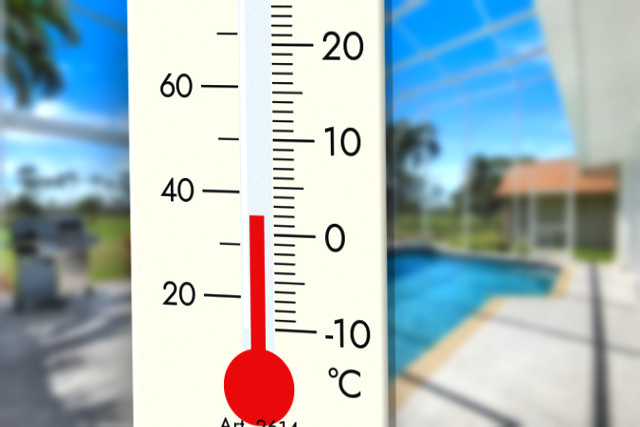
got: 2 °C
